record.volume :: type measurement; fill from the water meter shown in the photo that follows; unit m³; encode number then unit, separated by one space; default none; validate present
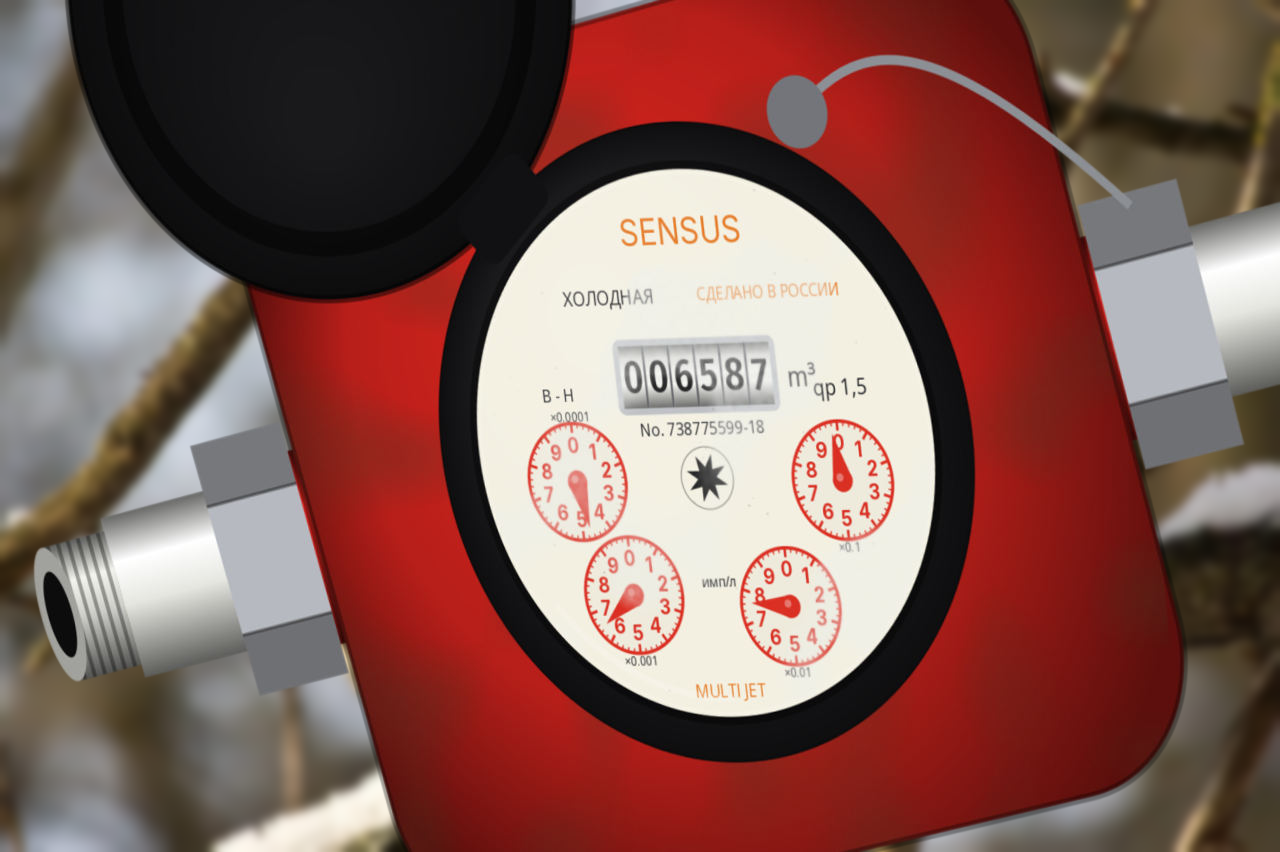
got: 6586.9764 m³
